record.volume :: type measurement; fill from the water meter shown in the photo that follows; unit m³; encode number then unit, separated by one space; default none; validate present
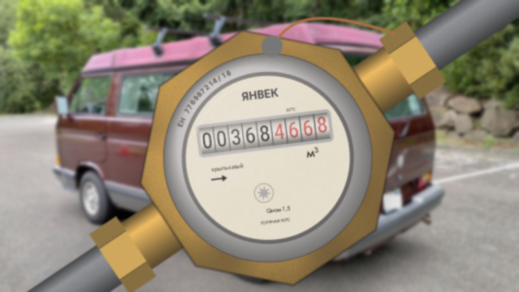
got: 368.4668 m³
